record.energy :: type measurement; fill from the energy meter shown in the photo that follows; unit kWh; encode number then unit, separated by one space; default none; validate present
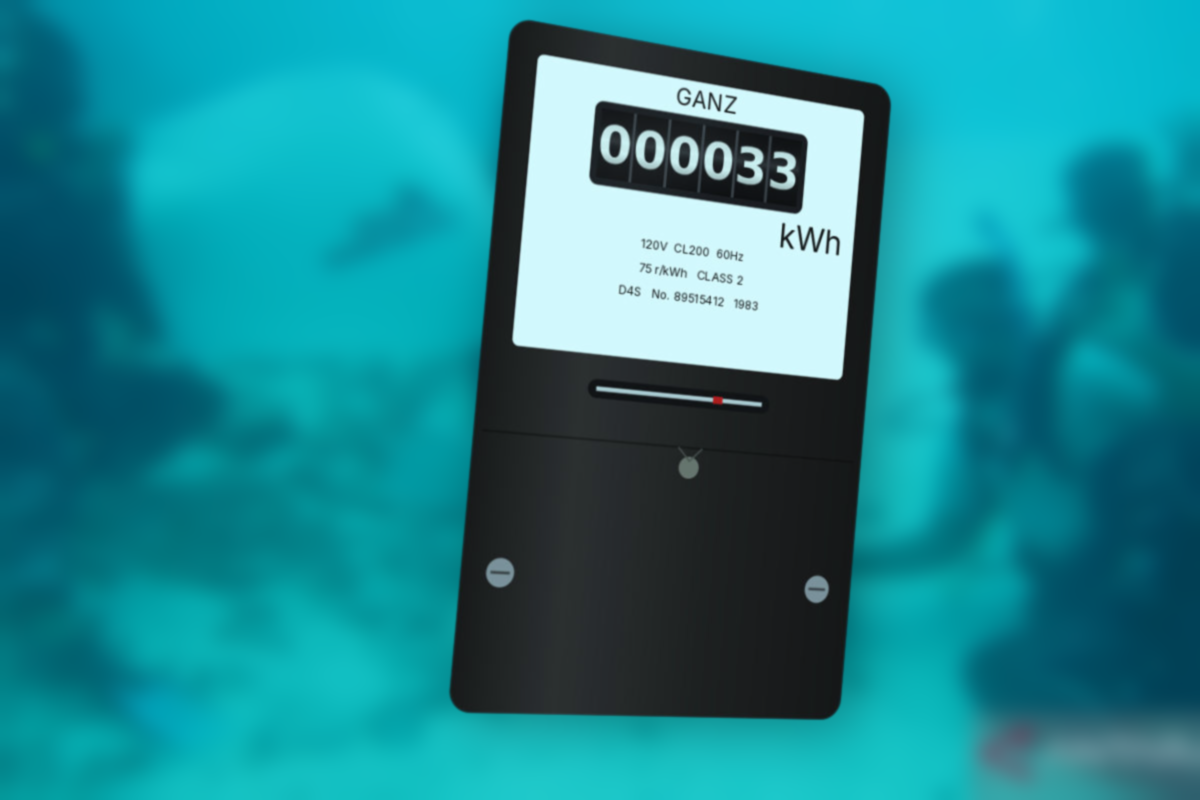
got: 33 kWh
